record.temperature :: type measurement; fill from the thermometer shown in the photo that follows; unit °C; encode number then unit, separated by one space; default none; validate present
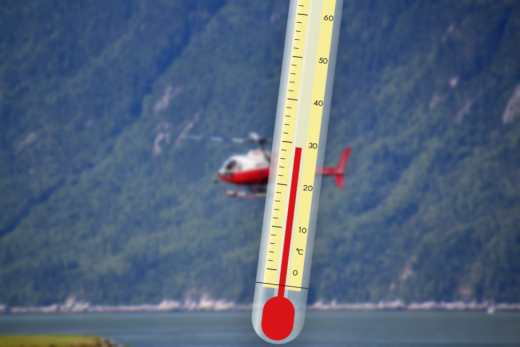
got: 29 °C
